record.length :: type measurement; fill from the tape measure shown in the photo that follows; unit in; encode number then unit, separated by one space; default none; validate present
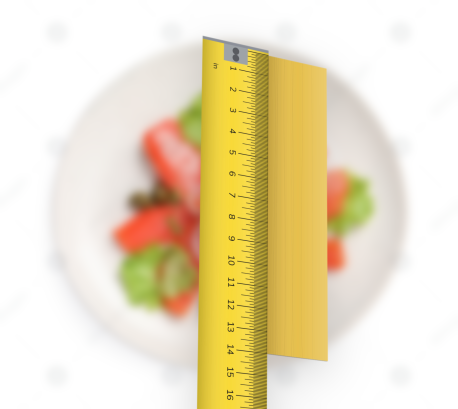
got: 14 in
